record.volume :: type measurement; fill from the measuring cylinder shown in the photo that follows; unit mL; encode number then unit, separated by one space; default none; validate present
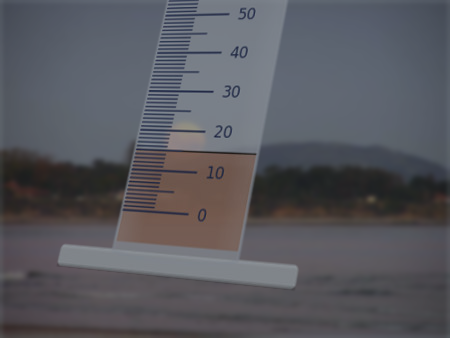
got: 15 mL
